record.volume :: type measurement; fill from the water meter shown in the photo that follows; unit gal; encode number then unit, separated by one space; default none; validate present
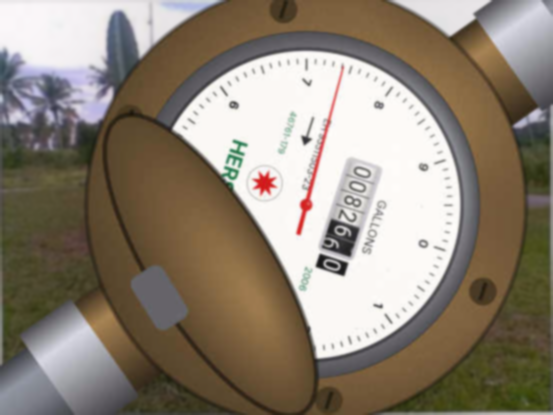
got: 82657.4 gal
